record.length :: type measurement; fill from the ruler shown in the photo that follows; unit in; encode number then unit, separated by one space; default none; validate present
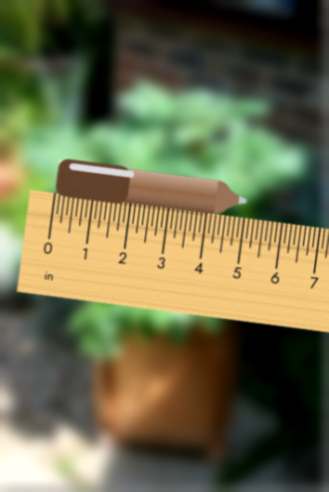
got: 5 in
